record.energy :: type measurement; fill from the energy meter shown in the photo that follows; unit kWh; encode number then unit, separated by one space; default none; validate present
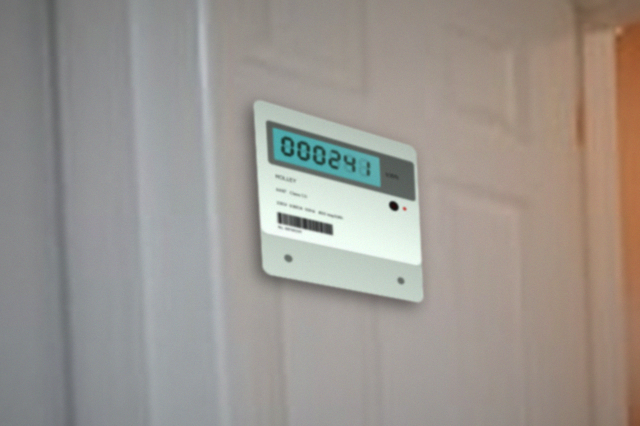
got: 241 kWh
